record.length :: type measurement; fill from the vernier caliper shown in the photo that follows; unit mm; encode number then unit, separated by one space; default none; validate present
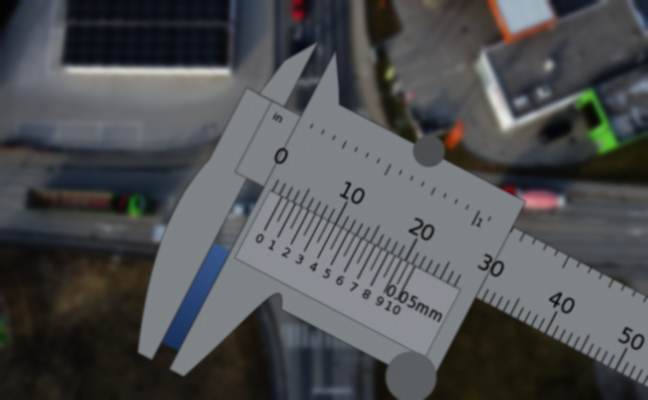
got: 2.4 mm
